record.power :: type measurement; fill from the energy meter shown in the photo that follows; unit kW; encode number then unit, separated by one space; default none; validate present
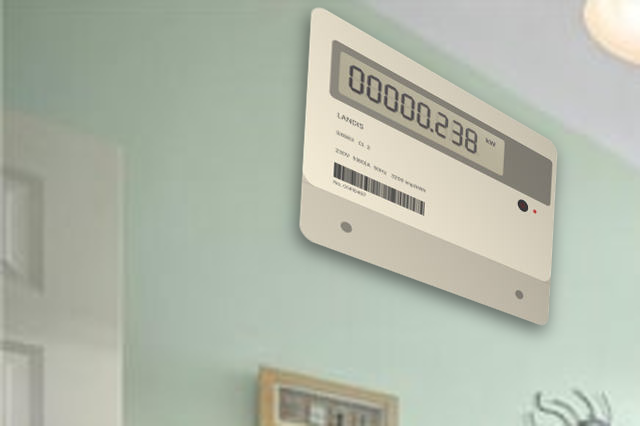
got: 0.238 kW
